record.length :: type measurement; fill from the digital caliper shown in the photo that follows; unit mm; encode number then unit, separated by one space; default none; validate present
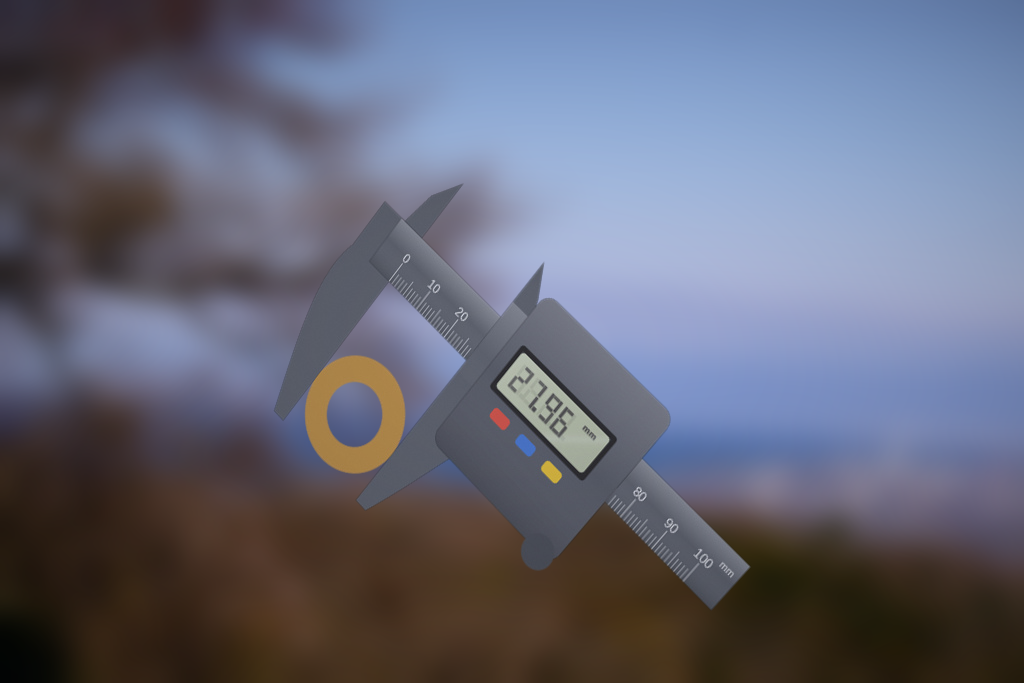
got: 27.96 mm
